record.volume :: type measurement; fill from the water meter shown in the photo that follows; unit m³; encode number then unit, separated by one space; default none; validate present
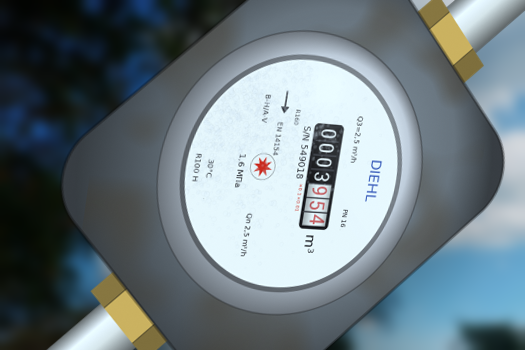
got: 3.954 m³
